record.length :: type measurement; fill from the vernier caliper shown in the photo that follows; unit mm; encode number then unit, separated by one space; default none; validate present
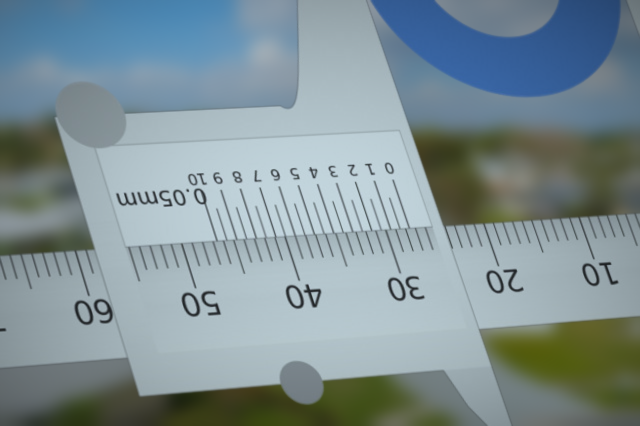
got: 27.6 mm
